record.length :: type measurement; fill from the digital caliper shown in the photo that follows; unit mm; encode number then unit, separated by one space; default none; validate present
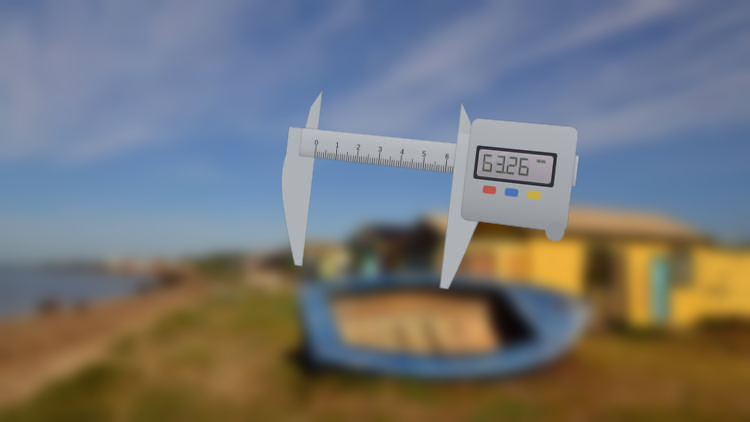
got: 63.26 mm
